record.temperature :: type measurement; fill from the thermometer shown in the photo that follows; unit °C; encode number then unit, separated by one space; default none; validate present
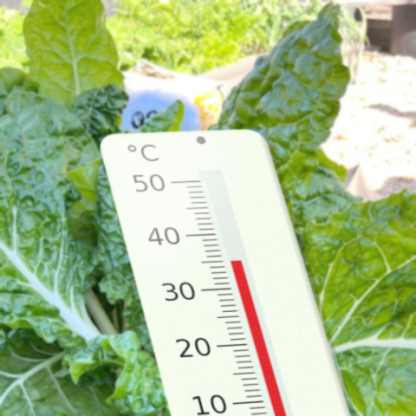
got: 35 °C
